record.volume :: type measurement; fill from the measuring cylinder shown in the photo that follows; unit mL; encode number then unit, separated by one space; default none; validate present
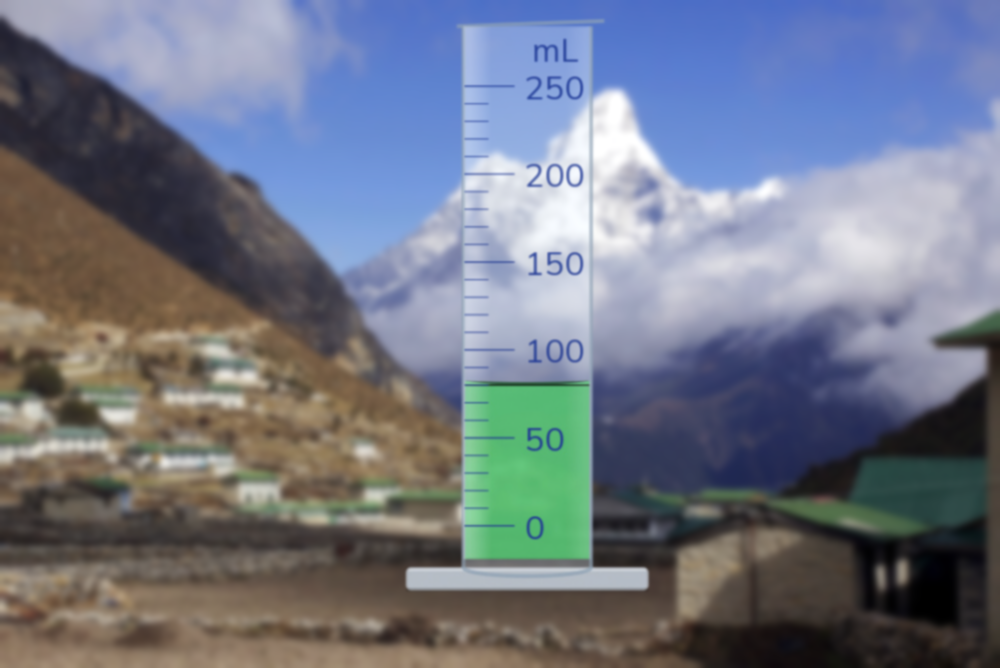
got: 80 mL
